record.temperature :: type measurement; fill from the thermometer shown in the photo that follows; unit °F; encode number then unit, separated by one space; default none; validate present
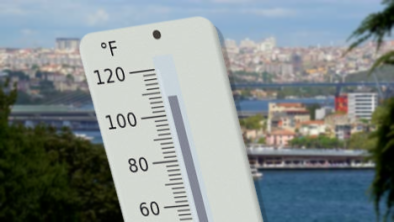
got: 108 °F
